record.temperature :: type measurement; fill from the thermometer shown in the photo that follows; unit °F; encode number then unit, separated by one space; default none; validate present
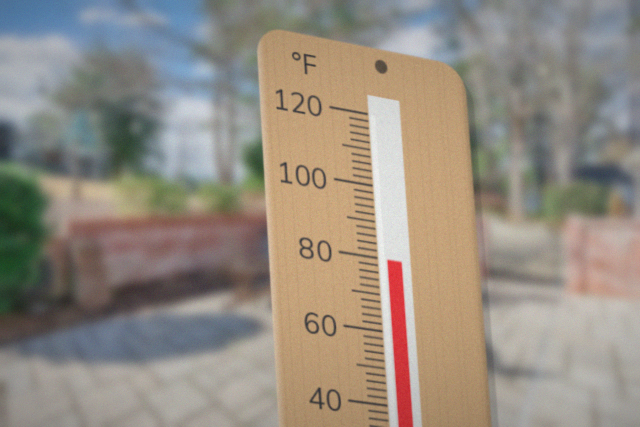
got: 80 °F
